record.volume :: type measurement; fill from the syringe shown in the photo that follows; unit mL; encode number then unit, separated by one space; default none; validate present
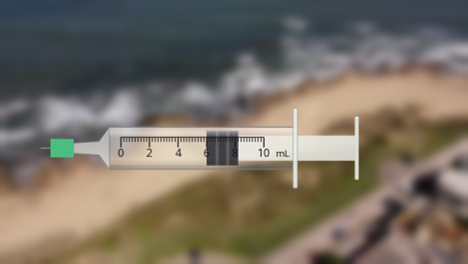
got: 6 mL
